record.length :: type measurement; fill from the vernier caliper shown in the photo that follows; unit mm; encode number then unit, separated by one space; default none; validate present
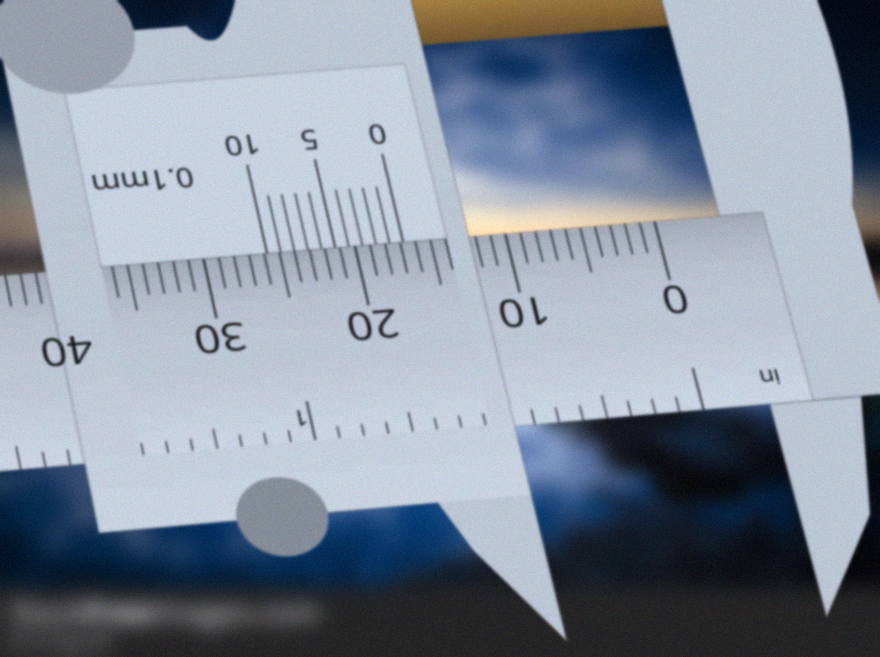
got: 16.8 mm
